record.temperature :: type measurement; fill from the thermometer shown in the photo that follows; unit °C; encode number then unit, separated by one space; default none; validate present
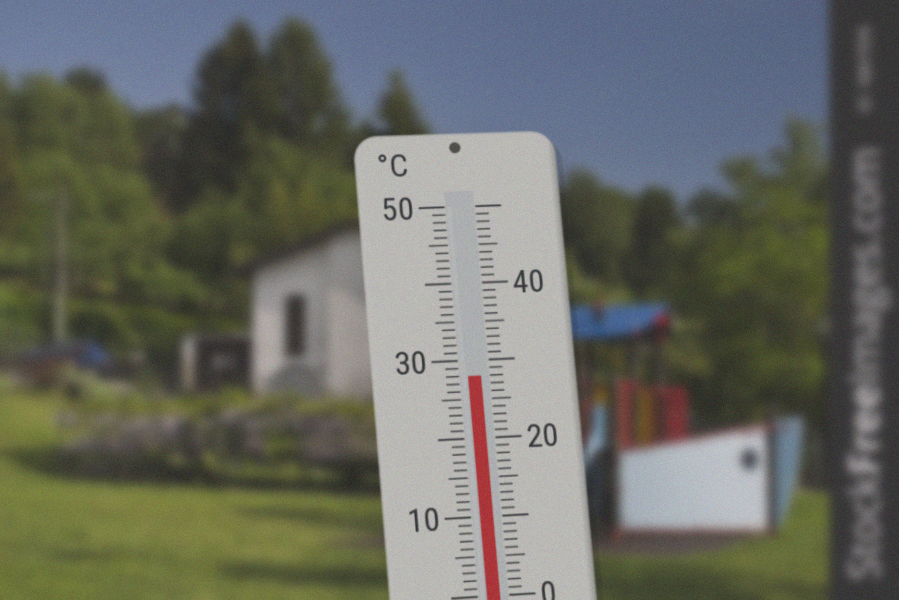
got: 28 °C
